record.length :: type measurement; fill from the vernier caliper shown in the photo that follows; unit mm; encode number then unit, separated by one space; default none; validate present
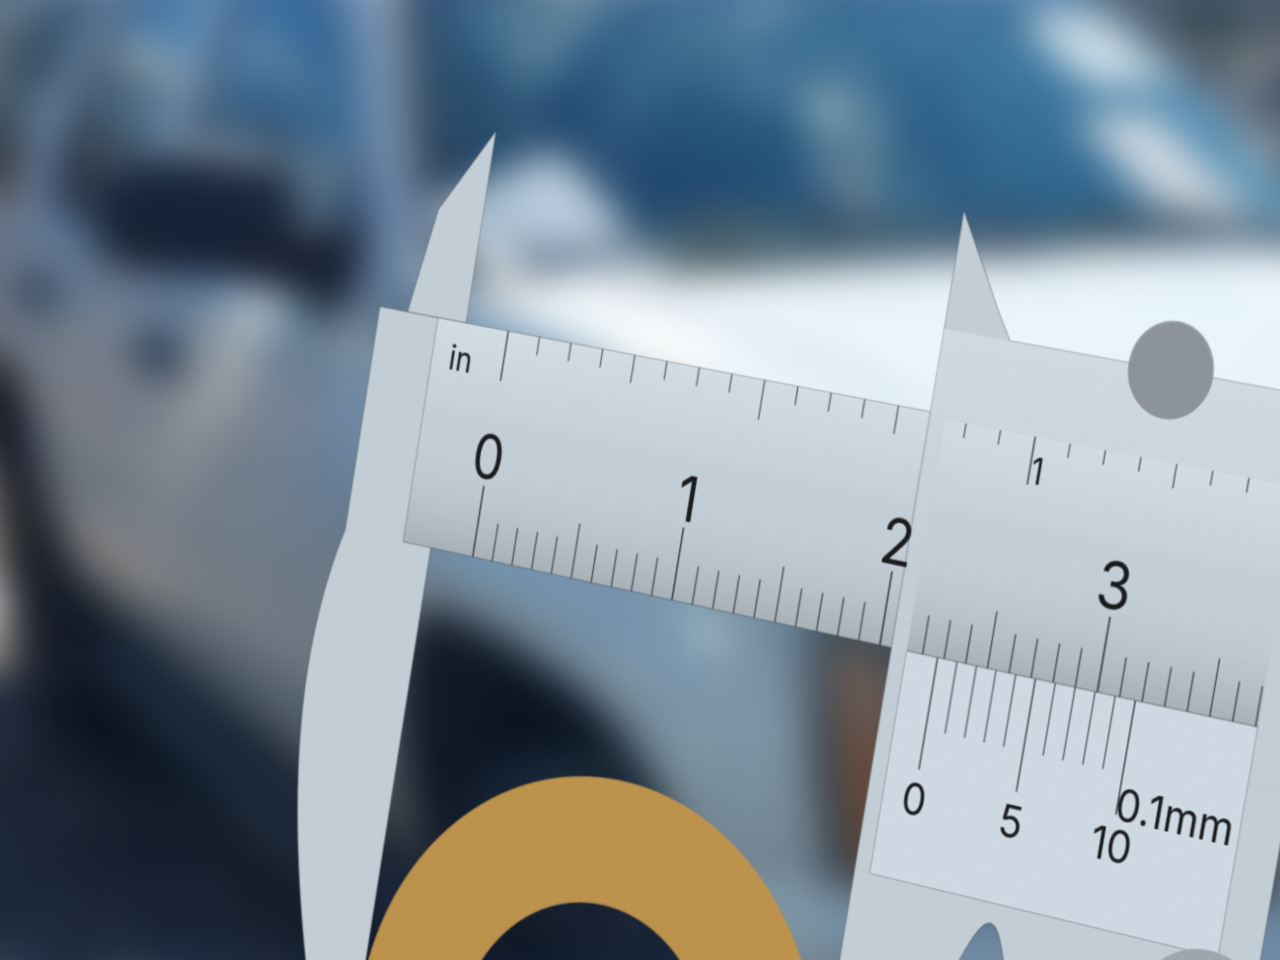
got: 22.7 mm
